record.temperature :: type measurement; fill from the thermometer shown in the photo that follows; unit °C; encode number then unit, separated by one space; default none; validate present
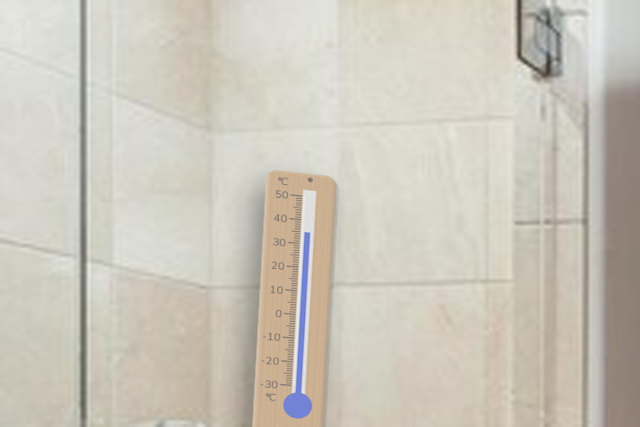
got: 35 °C
